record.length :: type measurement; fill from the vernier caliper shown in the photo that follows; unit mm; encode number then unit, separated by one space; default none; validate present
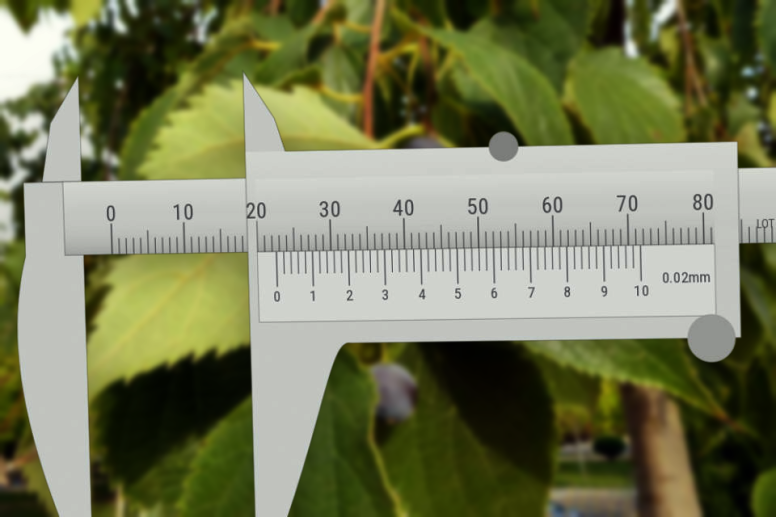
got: 22.6 mm
